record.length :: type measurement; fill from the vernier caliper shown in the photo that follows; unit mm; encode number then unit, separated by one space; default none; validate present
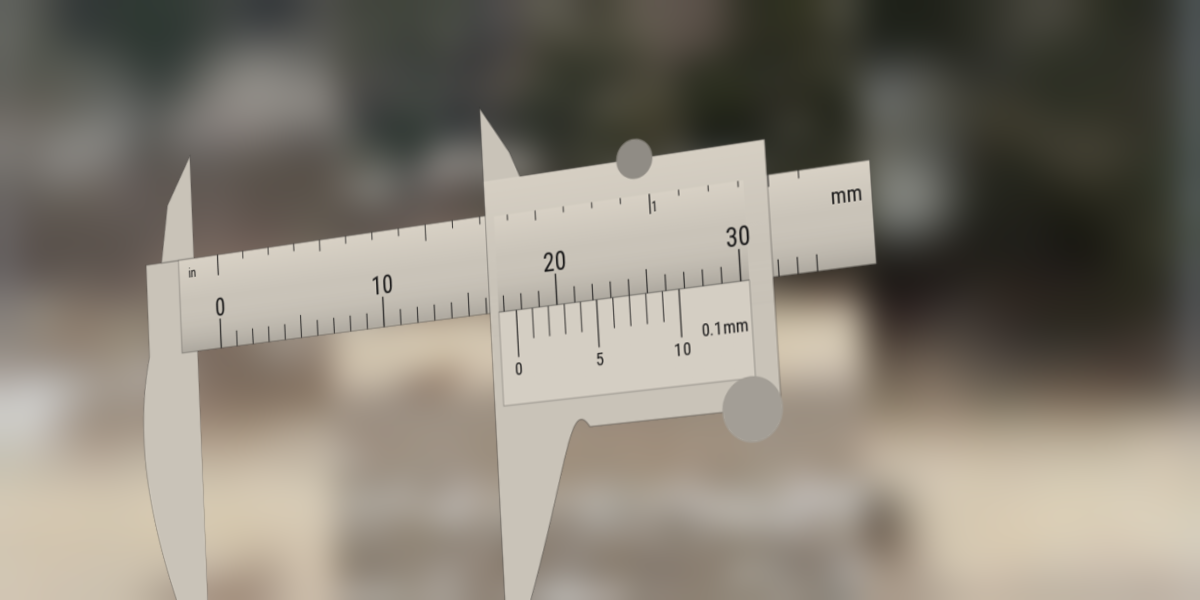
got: 17.7 mm
